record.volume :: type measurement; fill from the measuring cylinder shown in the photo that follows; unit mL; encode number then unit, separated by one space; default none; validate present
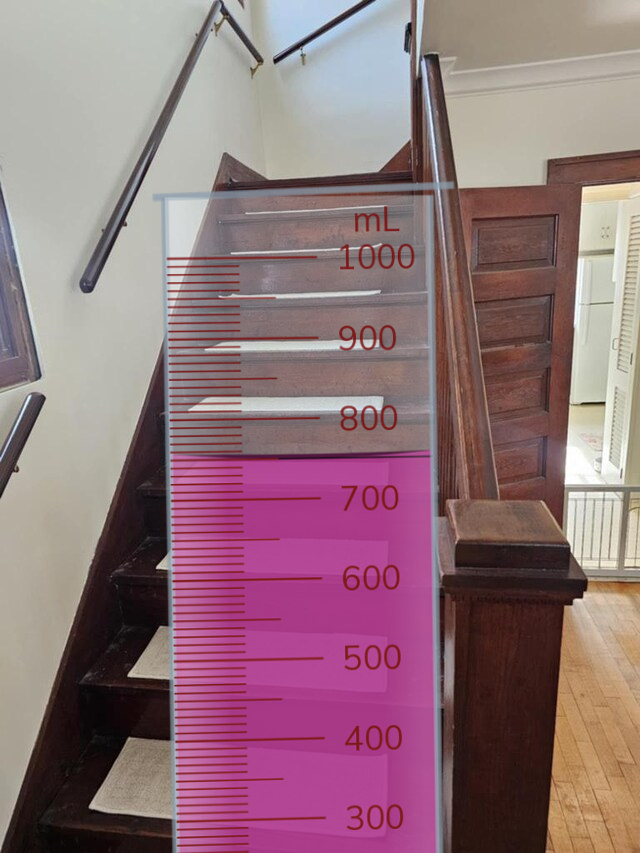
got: 750 mL
